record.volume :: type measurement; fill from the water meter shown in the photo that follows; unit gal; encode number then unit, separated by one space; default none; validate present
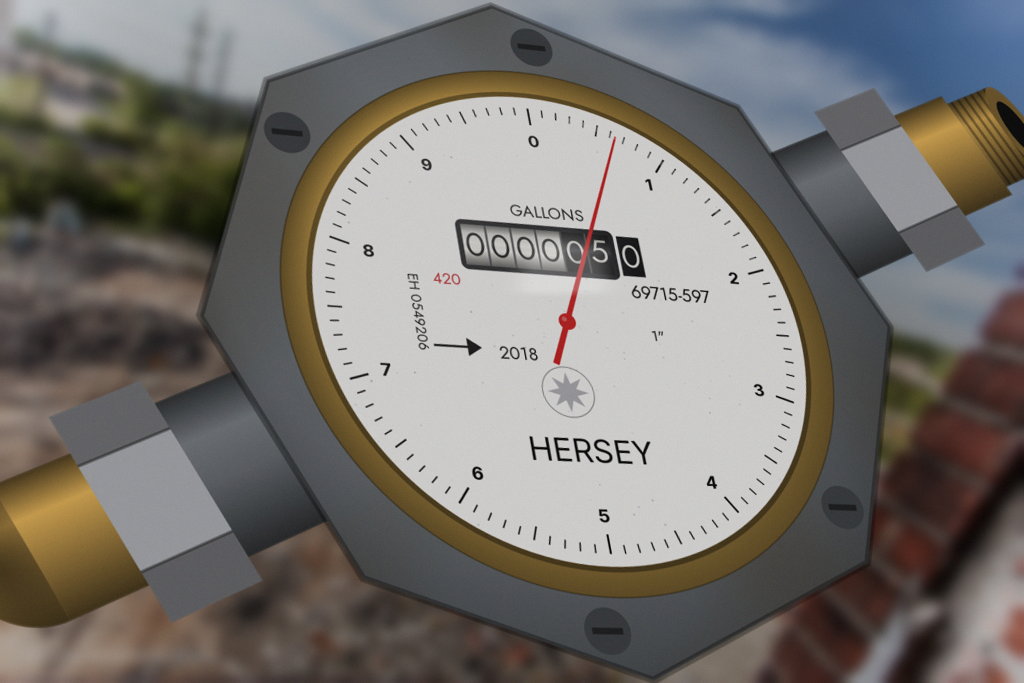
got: 50.6 gal
